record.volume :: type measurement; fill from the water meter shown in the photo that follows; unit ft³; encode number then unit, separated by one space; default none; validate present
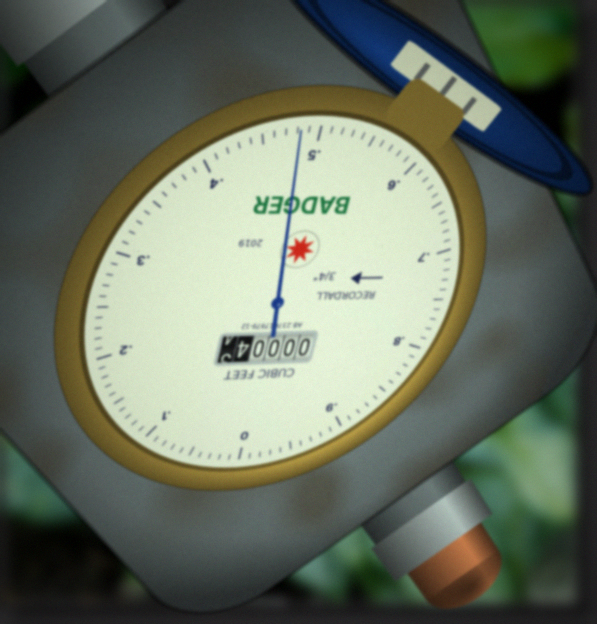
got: 43.48 ft³
